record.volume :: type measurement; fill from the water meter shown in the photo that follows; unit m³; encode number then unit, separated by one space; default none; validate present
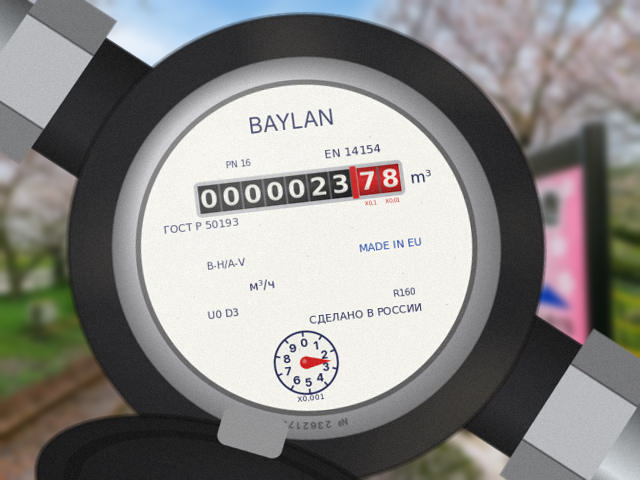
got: 23.782 m³
